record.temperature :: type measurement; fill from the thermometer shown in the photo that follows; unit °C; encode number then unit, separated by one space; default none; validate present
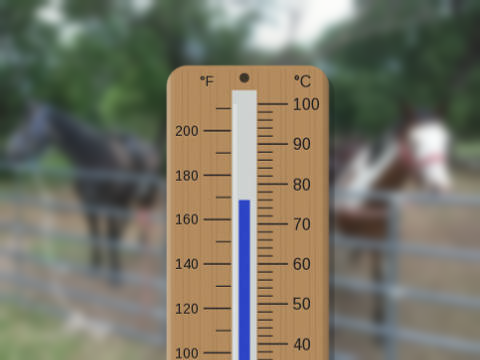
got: 76 °C
